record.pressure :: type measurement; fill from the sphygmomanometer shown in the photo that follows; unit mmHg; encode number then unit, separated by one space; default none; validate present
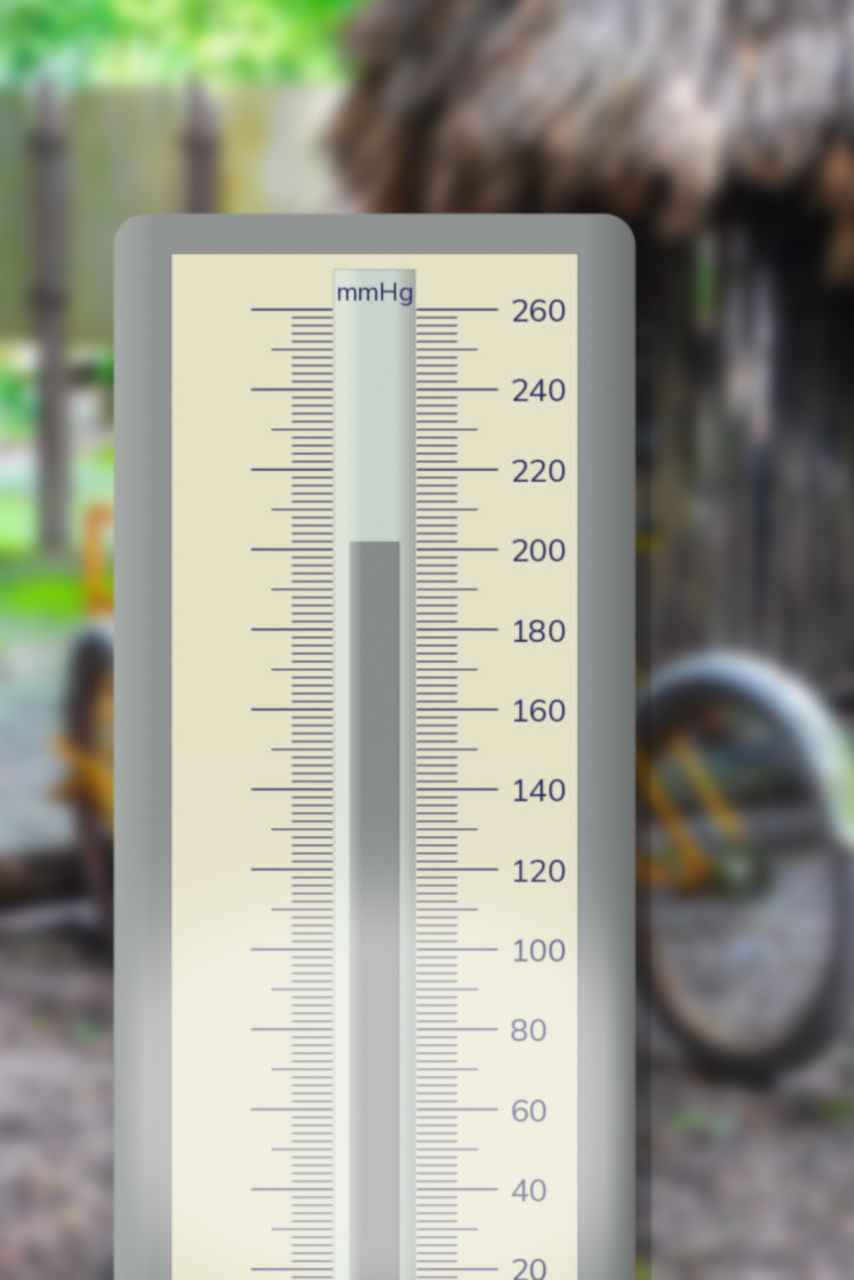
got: 202 mmHg
